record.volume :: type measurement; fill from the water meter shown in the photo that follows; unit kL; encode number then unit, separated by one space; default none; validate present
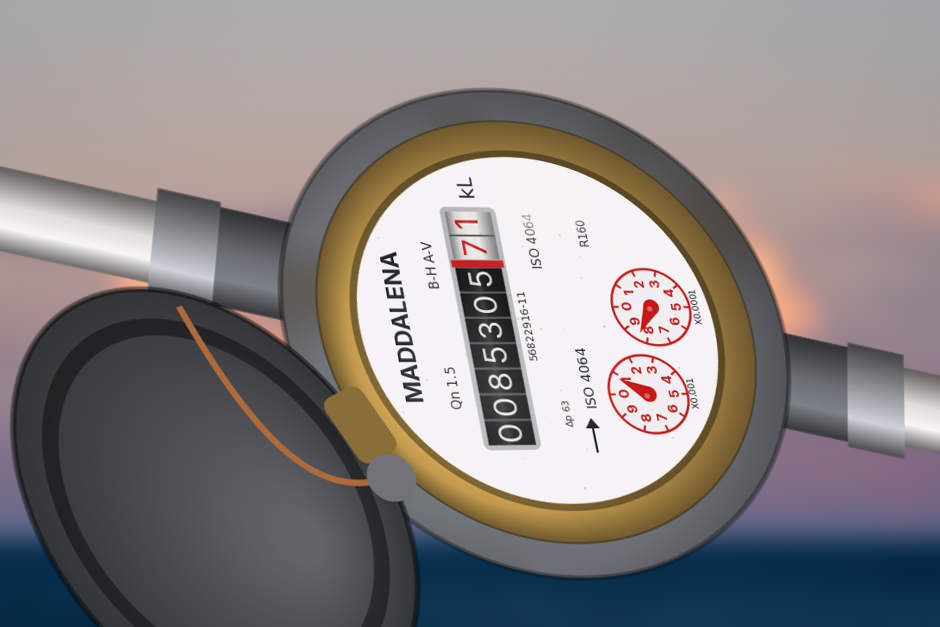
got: 85305.7108 kL
